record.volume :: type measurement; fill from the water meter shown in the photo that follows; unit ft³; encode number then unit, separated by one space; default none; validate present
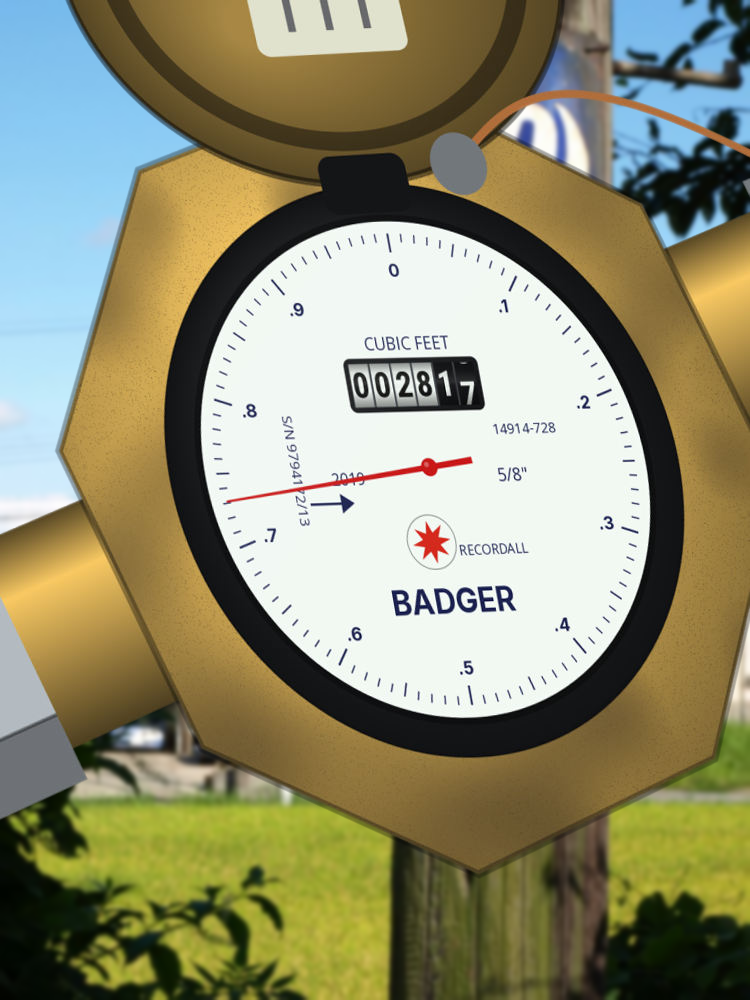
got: 2816.73 ft³
